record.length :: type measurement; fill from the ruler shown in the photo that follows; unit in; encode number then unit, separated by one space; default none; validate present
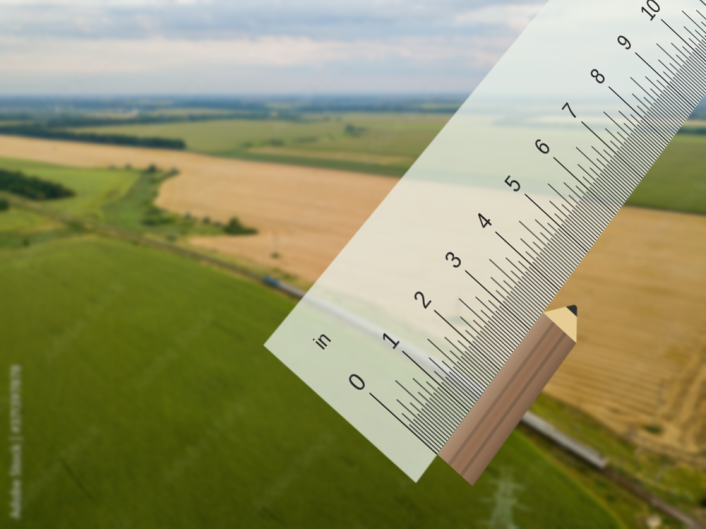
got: 4 in
